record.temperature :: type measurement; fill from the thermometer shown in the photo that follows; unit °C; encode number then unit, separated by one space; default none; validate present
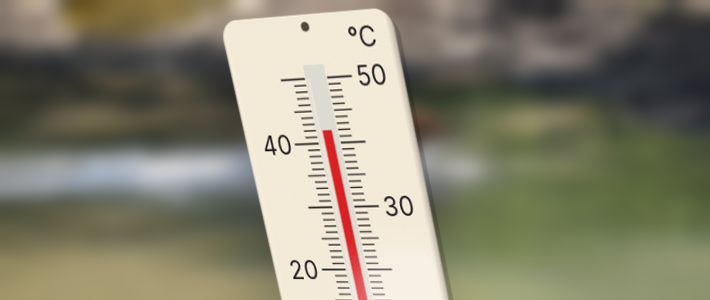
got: 42 °C
